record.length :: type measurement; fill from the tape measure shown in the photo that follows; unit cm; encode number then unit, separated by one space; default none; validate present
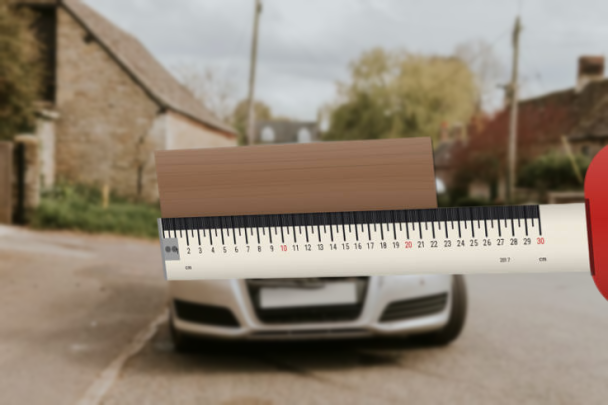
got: 22.5 cm
